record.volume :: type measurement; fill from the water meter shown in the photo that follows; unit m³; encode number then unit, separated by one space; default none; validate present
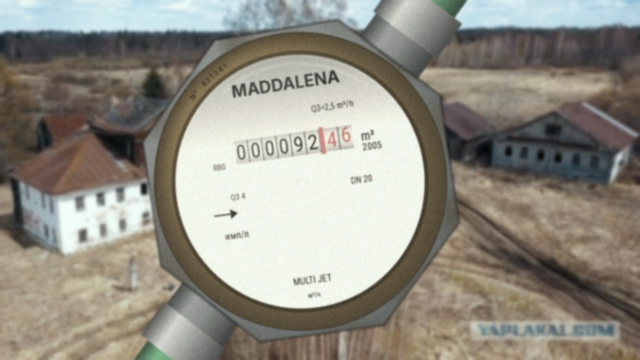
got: 92.46 m³
